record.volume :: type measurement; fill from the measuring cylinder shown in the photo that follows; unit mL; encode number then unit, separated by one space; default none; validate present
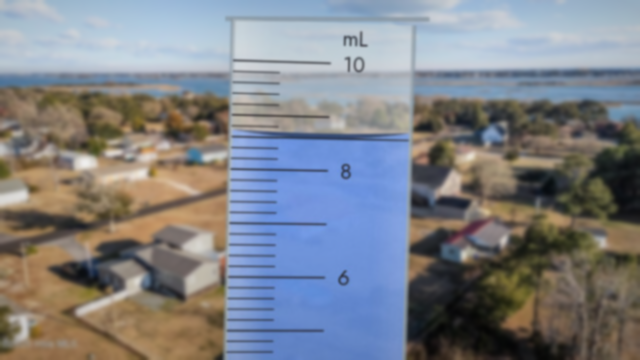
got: 8.6 mL
